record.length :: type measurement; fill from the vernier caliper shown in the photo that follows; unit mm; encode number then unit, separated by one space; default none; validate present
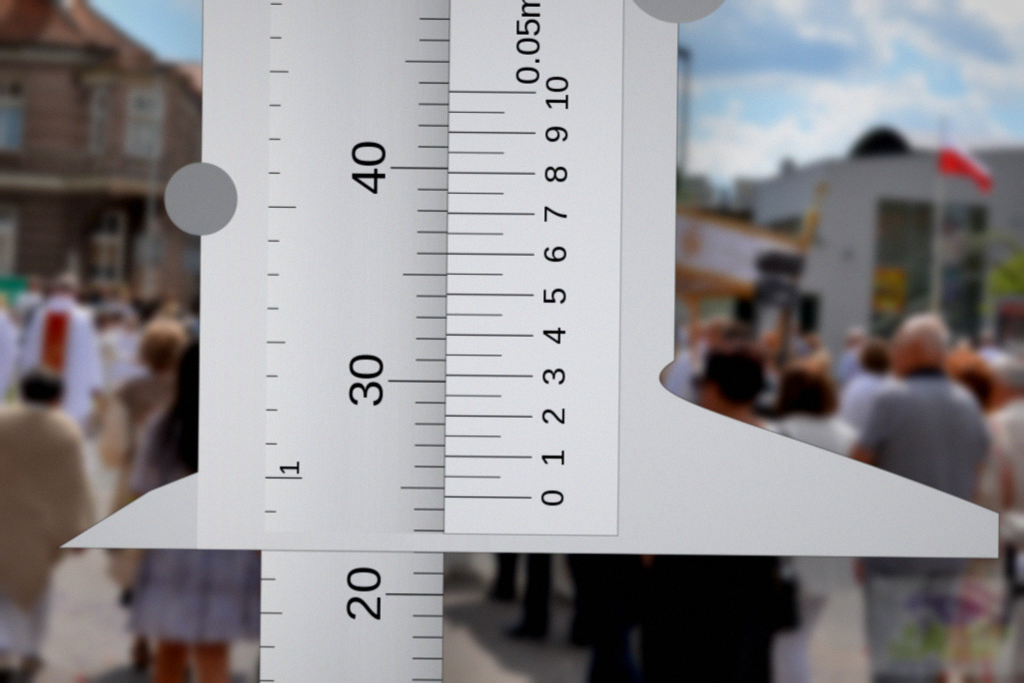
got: 24.6 mm
